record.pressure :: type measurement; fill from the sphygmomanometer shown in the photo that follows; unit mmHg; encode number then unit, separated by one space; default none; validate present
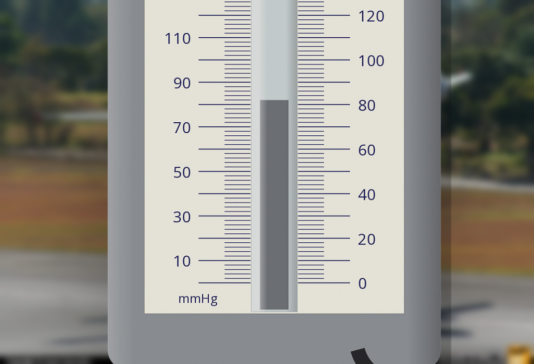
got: 82 mmHg
